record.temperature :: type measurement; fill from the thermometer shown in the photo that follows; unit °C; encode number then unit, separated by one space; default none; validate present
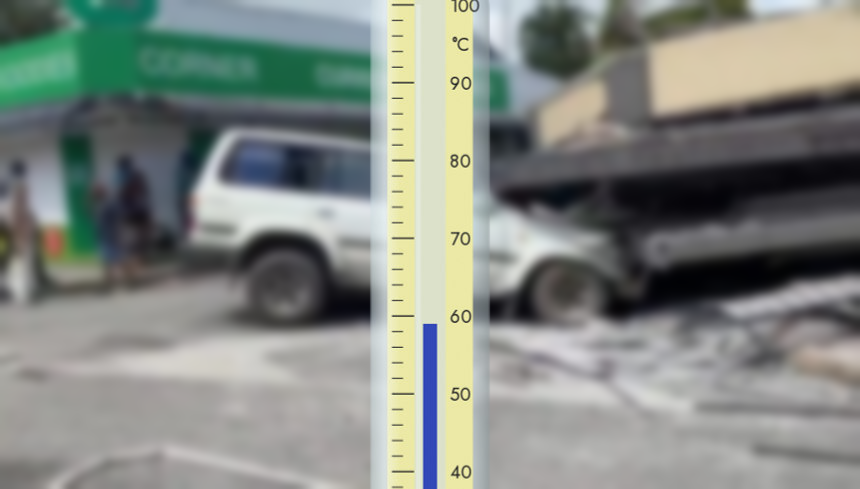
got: 59 °C
